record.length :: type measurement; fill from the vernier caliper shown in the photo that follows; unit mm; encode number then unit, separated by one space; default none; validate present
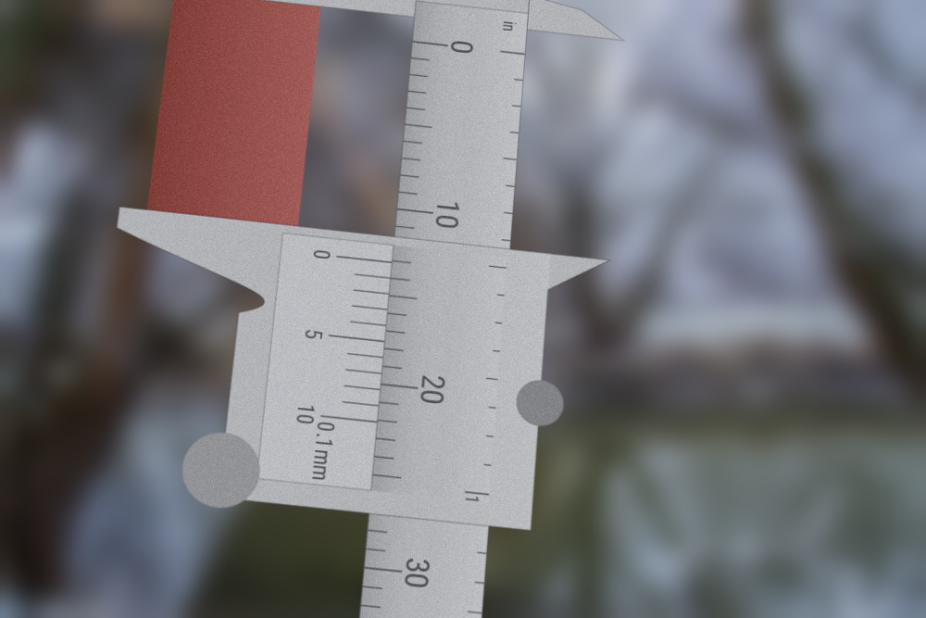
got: 13.1 mm
